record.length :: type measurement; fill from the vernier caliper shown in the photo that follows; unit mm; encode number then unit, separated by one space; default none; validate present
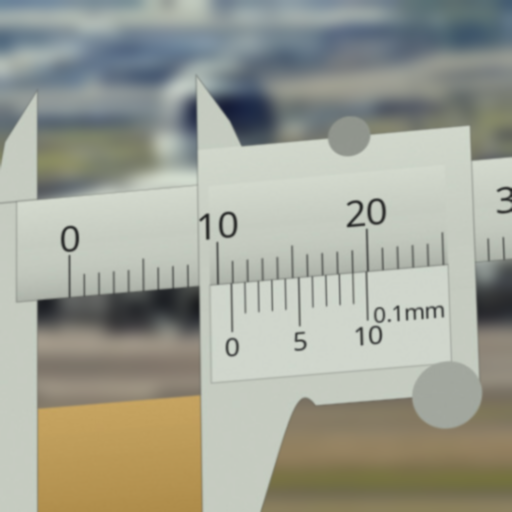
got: 10.9 mm
